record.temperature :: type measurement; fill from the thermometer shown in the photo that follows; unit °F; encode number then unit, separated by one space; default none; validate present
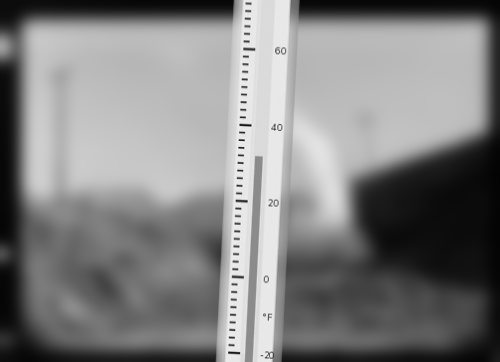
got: 32 °F
